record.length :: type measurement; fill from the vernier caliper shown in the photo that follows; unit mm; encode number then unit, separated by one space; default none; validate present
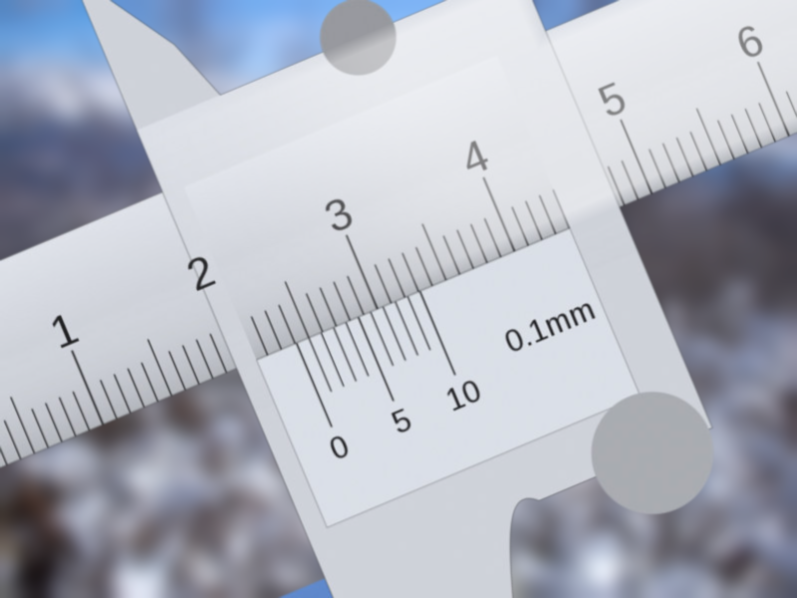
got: 24.1 mm
